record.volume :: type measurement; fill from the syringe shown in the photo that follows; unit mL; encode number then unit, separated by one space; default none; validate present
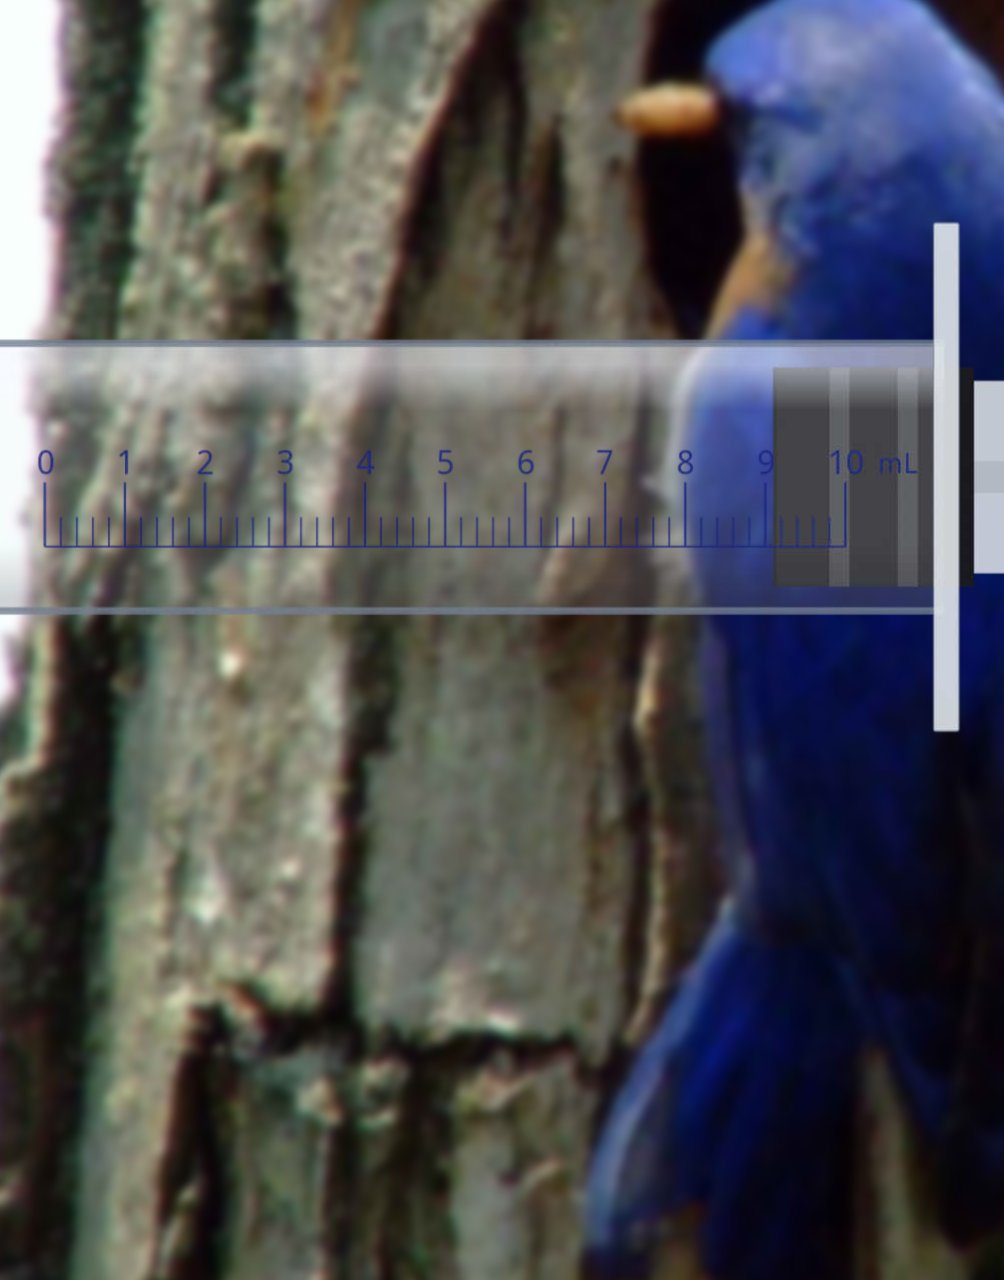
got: 9.1 mL
